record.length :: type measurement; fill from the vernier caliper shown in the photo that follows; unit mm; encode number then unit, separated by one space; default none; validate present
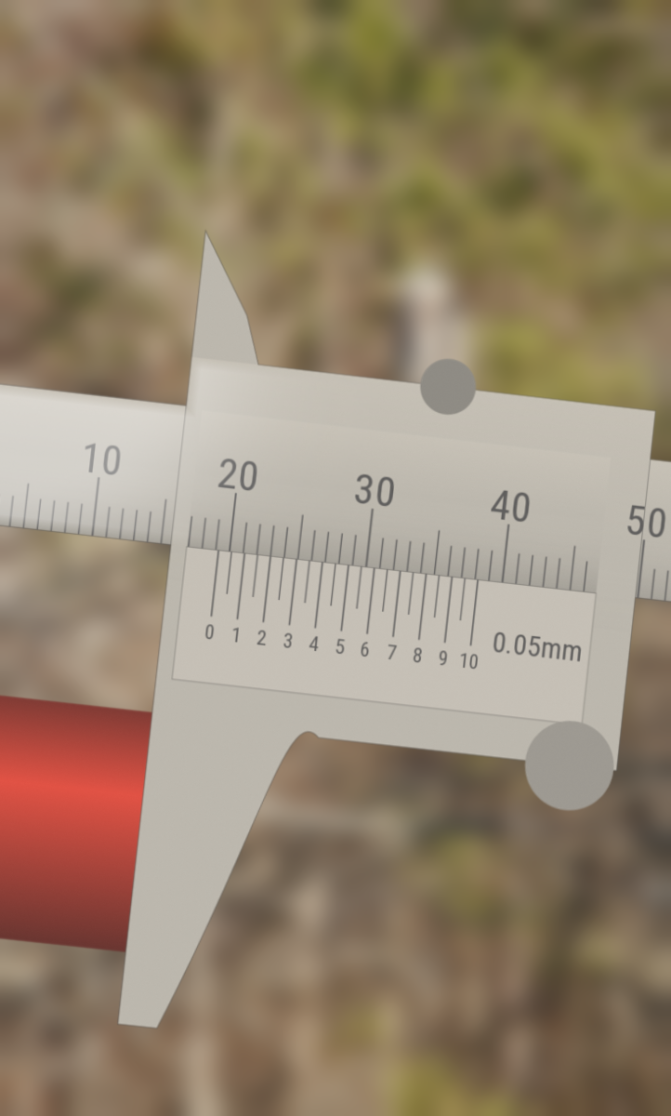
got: 19.2 mm
